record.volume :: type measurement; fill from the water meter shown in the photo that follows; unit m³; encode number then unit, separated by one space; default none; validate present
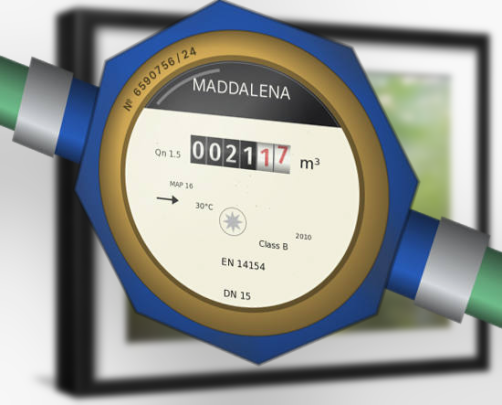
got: 21.17 m³
